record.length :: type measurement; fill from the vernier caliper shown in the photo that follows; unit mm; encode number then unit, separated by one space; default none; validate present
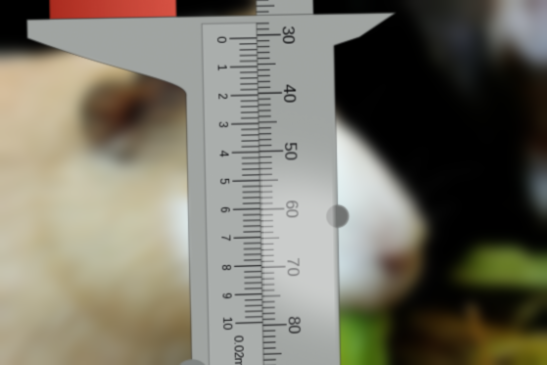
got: 30.5 mm
